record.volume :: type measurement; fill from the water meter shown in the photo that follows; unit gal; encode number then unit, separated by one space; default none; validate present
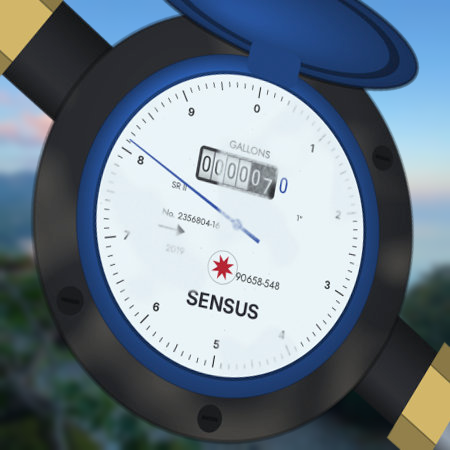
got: 68.1 gal
